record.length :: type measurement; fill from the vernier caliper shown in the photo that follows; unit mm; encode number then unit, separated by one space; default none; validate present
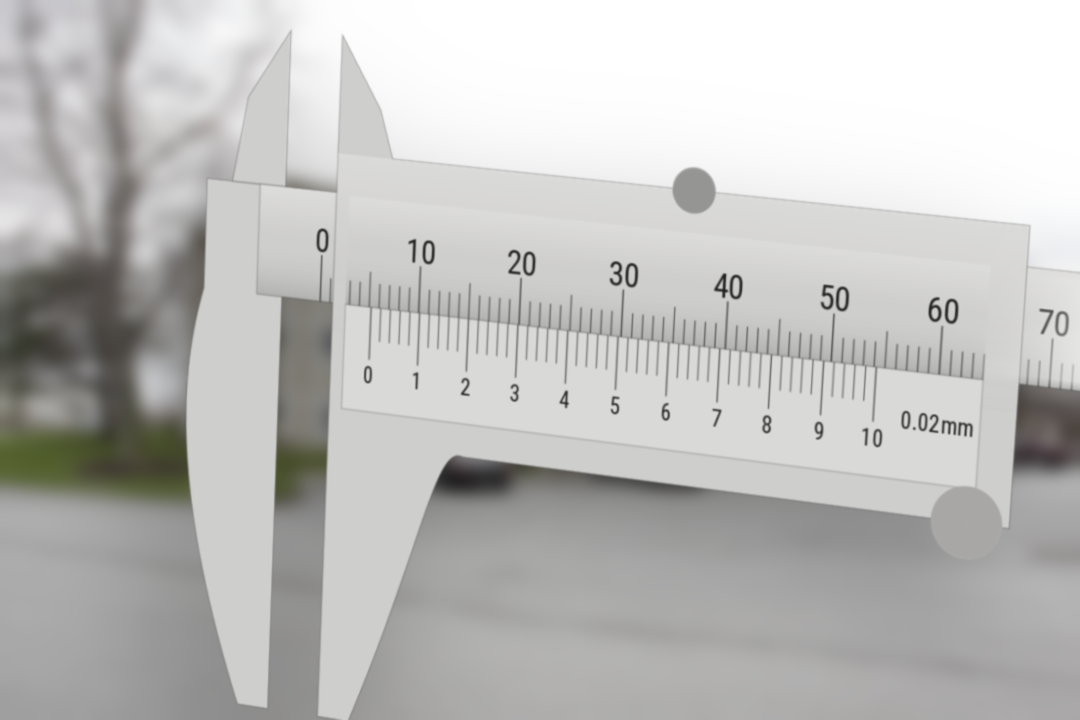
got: 5.2 mm
